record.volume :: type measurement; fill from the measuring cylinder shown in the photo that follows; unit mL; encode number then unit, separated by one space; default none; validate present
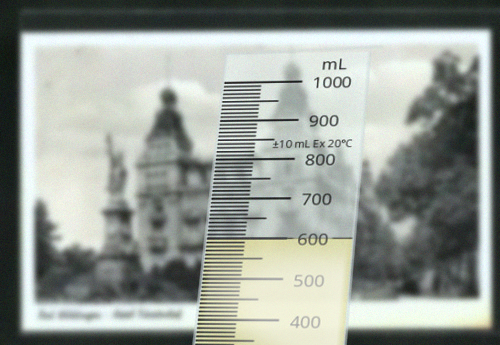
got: 600 mL
